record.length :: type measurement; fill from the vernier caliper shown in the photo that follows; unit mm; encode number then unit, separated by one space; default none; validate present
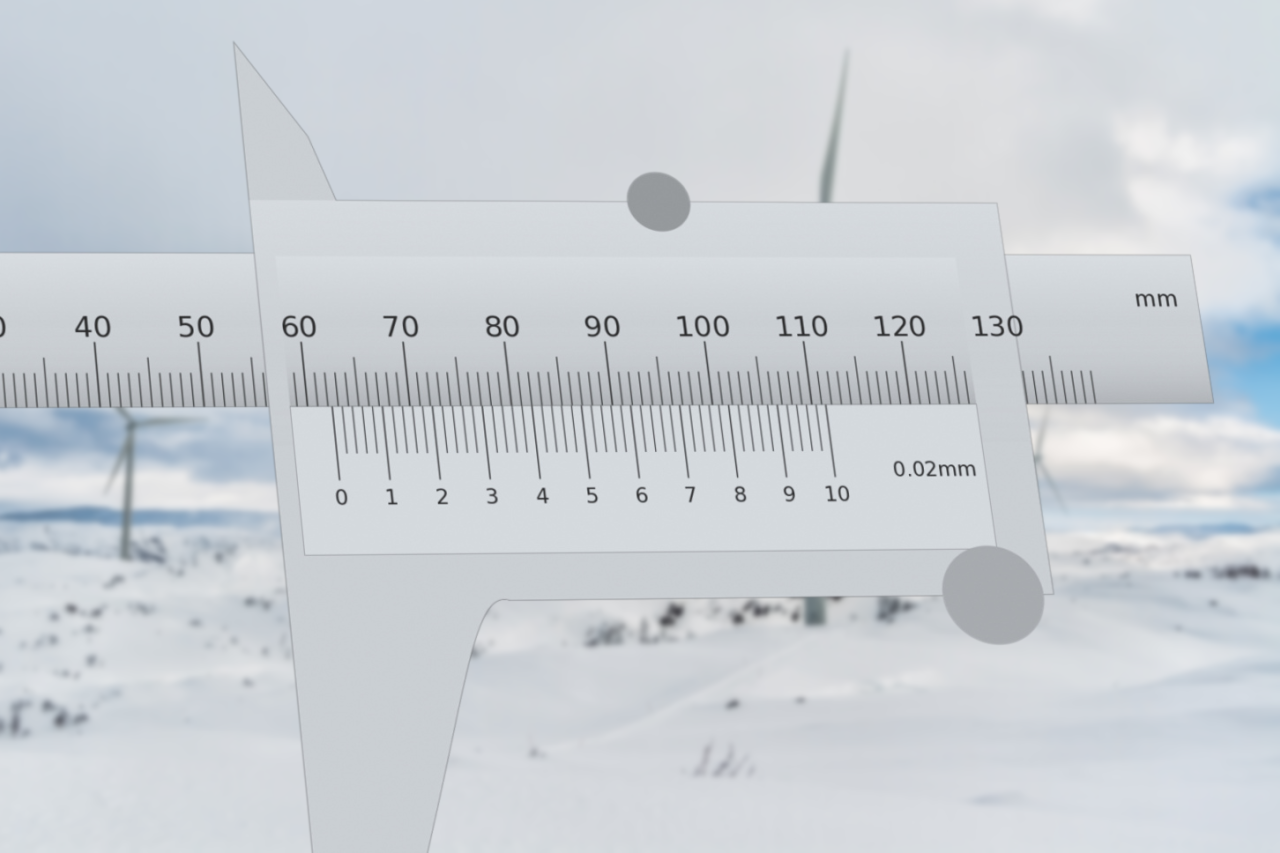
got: 62.4 mm
